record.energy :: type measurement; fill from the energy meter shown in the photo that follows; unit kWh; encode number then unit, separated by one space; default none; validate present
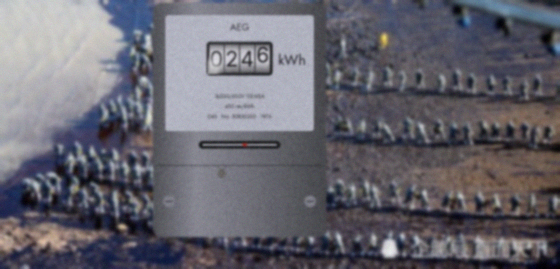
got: 246 kWh
